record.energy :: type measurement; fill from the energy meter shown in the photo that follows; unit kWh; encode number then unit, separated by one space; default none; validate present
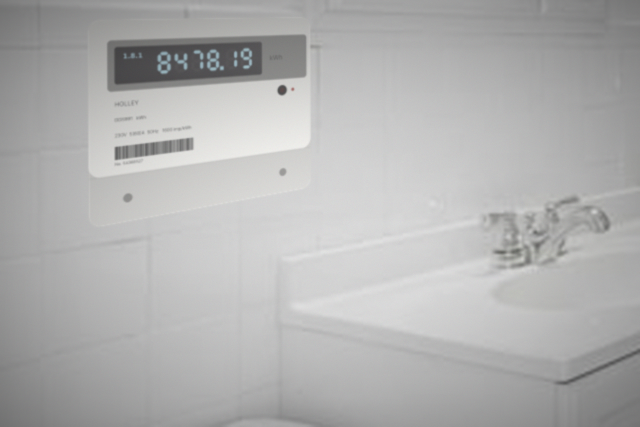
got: 8478.19 kWh
